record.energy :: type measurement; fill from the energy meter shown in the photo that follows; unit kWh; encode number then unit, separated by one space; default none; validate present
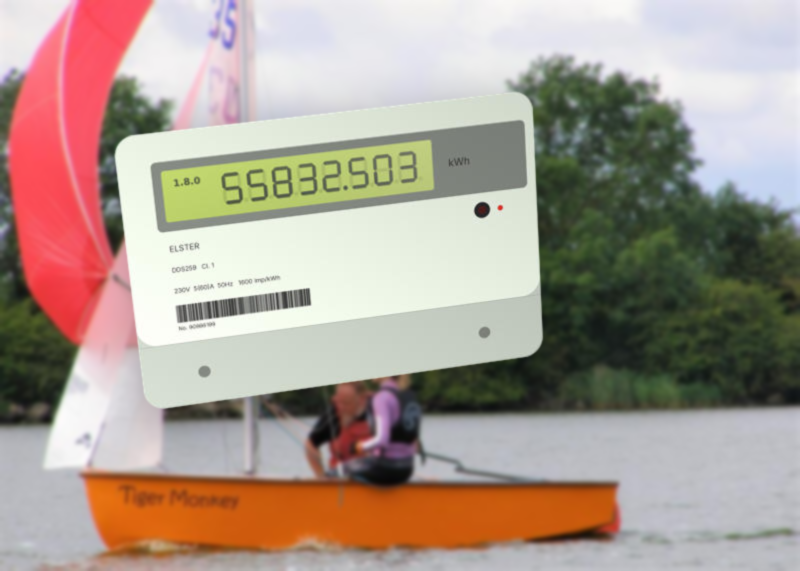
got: 55832.503 kWh
